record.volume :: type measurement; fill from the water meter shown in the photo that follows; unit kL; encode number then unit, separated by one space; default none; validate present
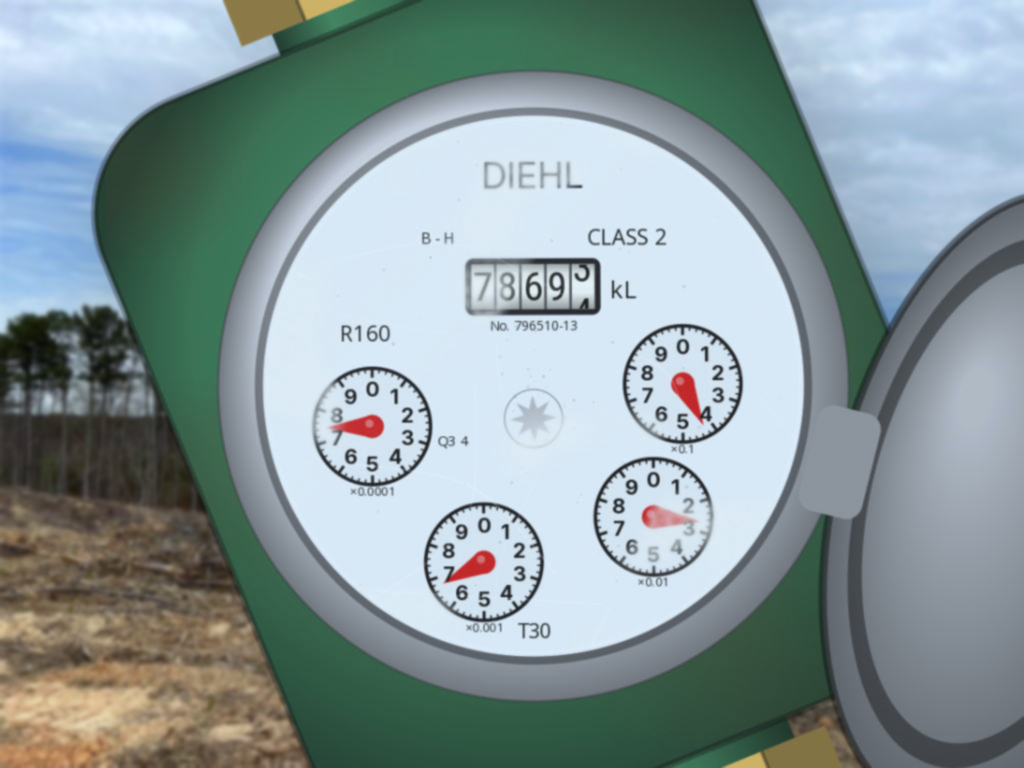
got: 78693.4267 kL
